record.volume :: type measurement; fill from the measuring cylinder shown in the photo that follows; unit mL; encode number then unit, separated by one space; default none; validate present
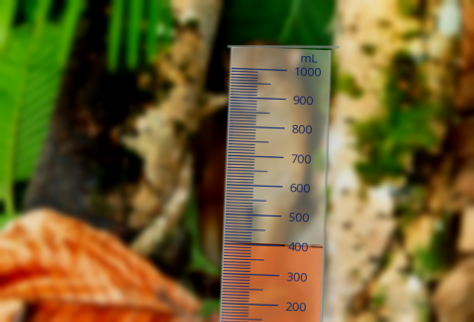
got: 400 mL
